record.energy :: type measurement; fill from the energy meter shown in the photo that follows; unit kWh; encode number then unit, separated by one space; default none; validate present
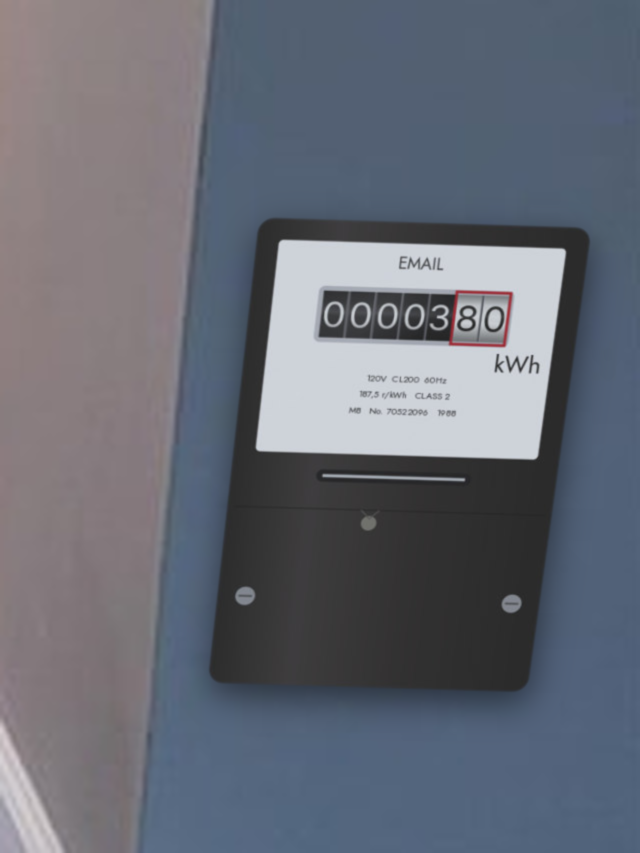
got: 3.80 kWh
